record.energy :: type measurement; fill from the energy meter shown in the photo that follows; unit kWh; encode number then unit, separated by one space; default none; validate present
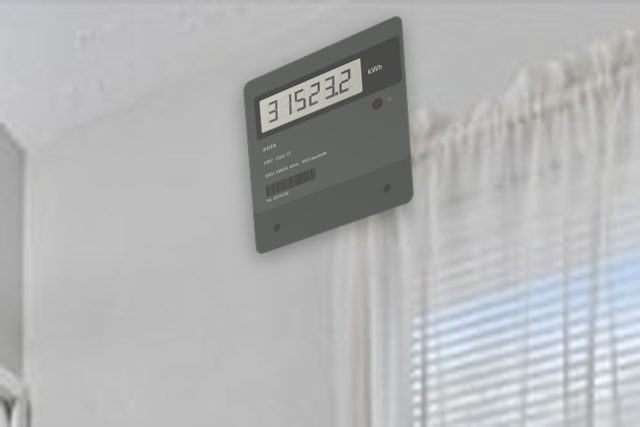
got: 31523.2 kWh
